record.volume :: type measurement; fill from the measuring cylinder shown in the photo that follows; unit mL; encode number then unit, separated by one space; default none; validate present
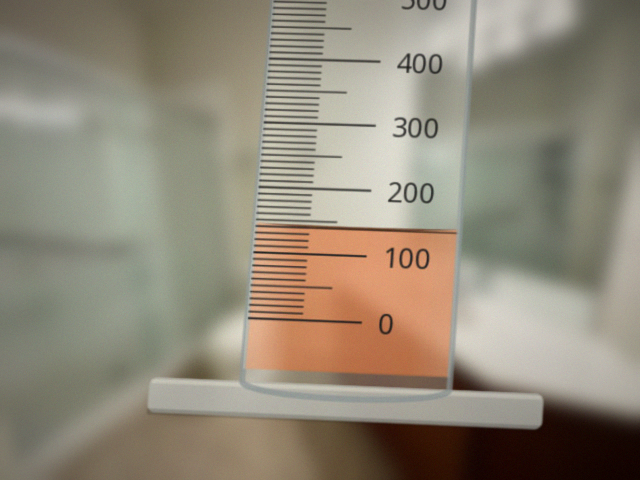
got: 140 mL
